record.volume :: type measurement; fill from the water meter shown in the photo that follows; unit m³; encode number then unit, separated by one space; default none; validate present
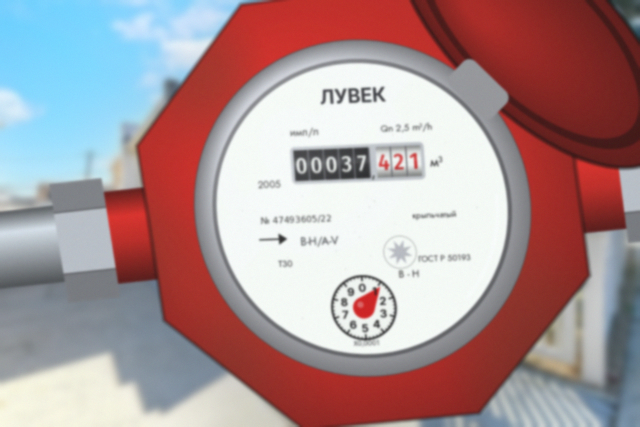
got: 37.4211 m³
